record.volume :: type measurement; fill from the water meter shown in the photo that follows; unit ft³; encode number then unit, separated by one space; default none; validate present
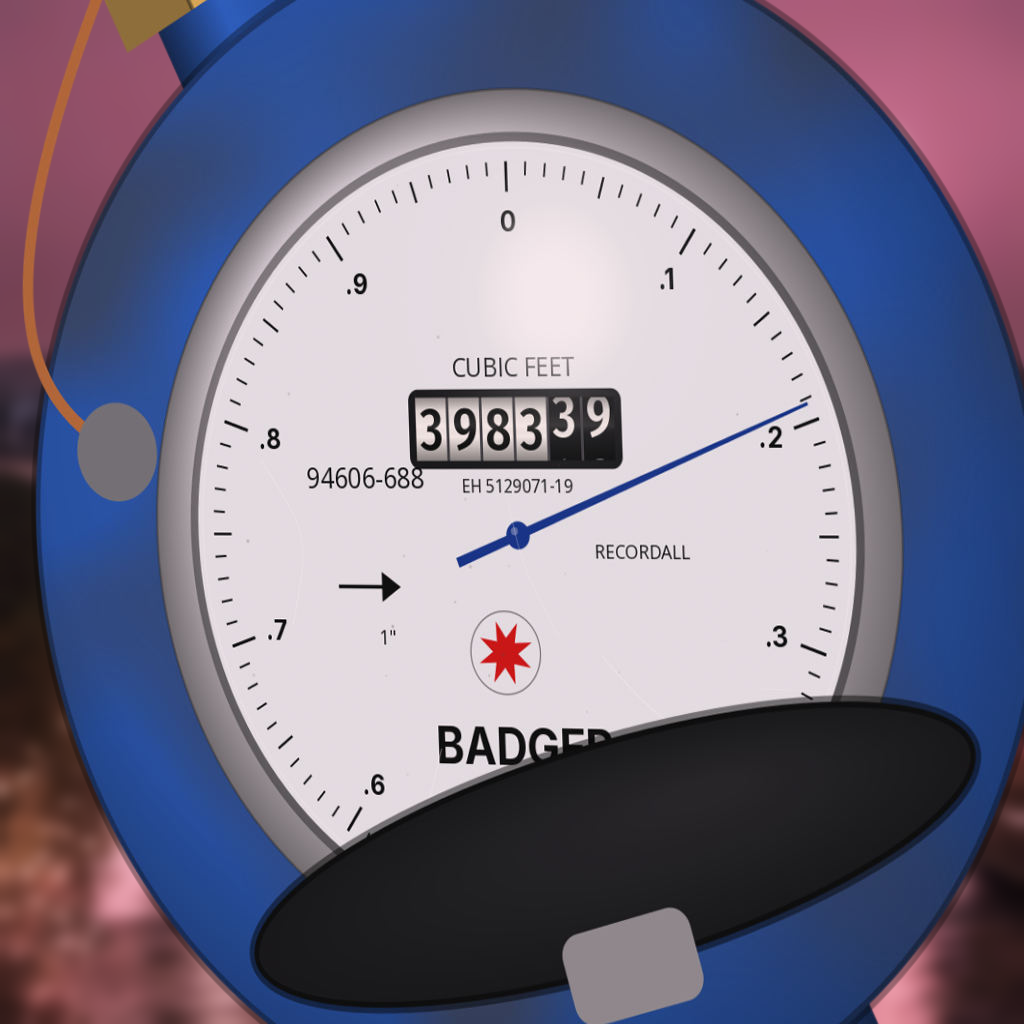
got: 398339.19 ft³
